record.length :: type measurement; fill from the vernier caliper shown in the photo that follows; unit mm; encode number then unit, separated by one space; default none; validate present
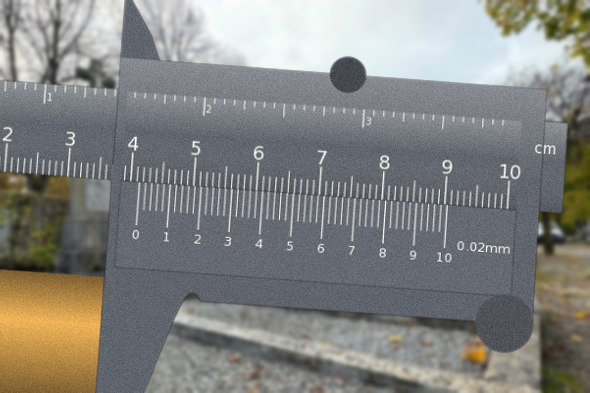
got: 41.4 mm
